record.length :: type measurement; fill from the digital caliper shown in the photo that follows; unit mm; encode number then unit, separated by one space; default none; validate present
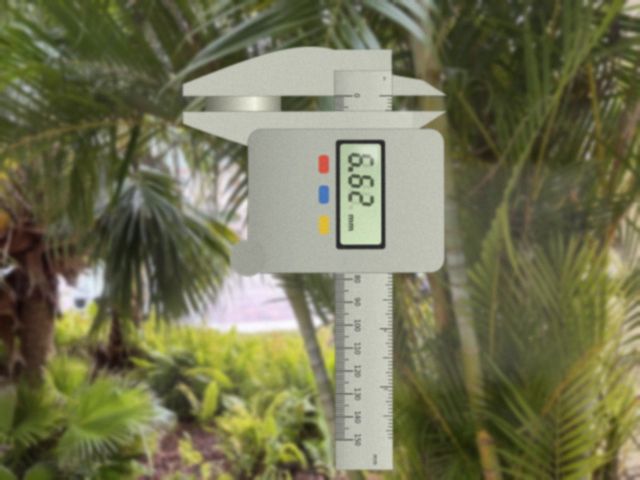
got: 6.62 mm
